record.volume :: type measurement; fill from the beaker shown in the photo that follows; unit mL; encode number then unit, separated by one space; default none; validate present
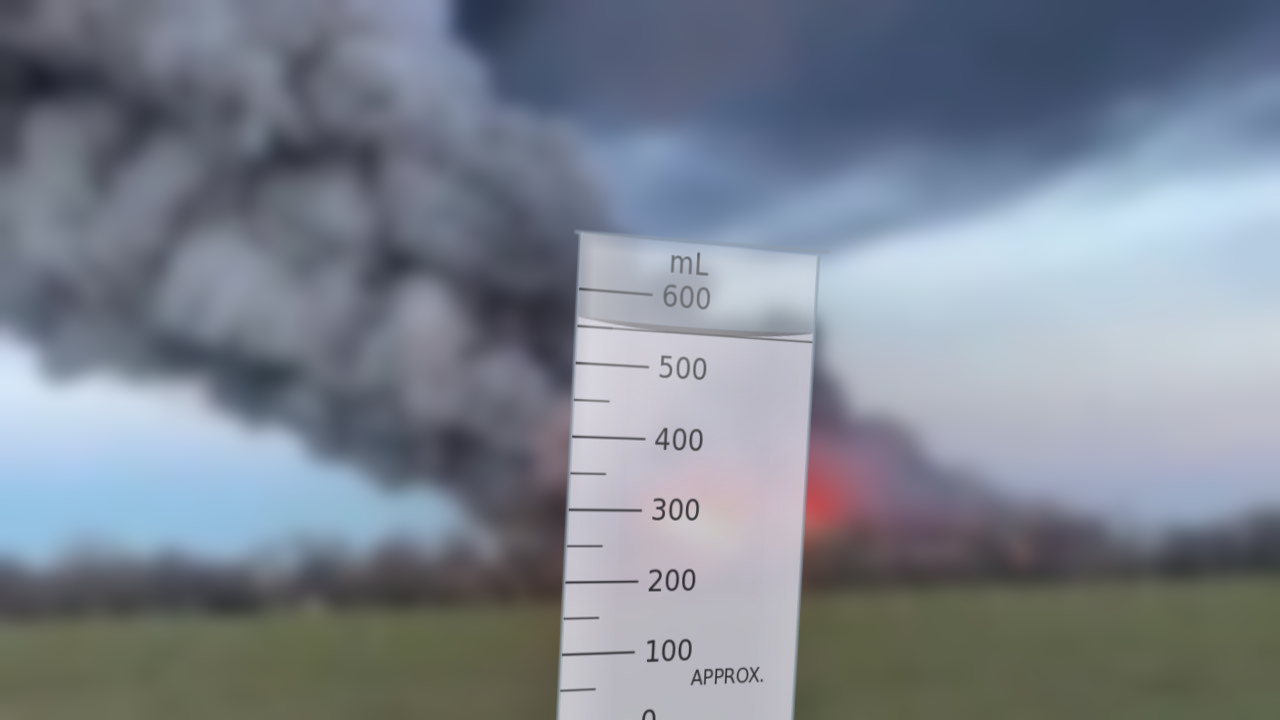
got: 550 mL
